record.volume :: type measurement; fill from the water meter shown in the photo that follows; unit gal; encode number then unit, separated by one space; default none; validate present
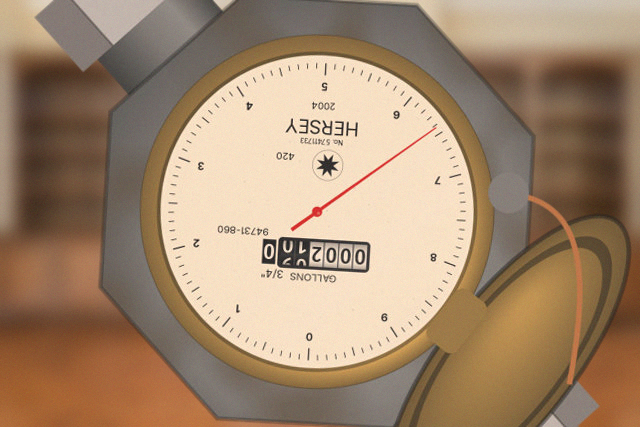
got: 2096.4 gal
